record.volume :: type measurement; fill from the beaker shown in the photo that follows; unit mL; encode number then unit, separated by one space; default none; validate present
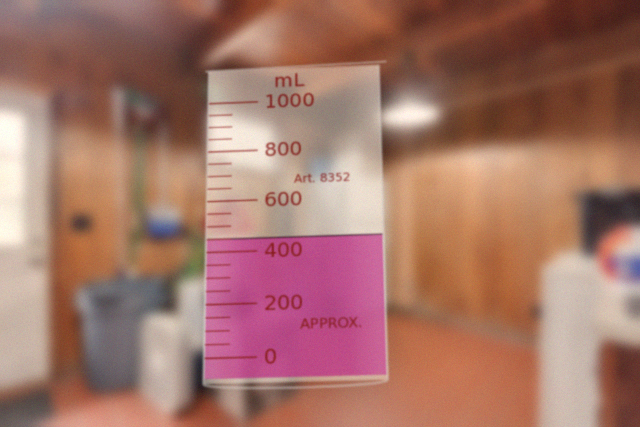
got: 450 mL
